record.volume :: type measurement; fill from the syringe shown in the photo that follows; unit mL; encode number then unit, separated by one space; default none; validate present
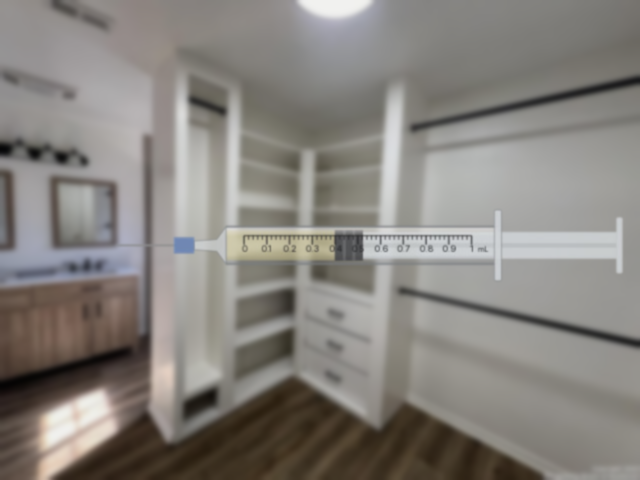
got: 0.4 mL
